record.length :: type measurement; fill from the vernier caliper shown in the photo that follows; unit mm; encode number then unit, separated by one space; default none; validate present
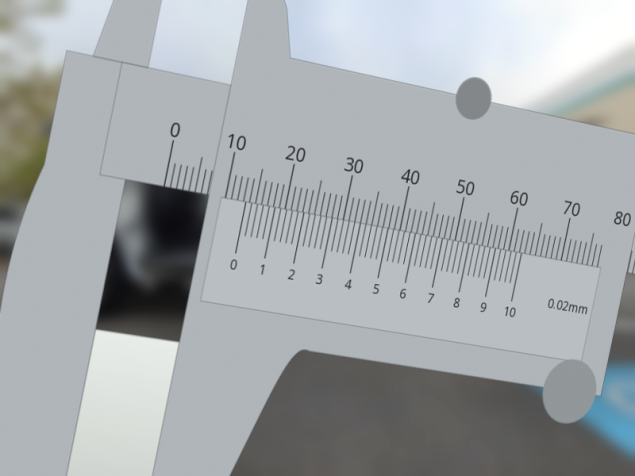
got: 13.4 mm
